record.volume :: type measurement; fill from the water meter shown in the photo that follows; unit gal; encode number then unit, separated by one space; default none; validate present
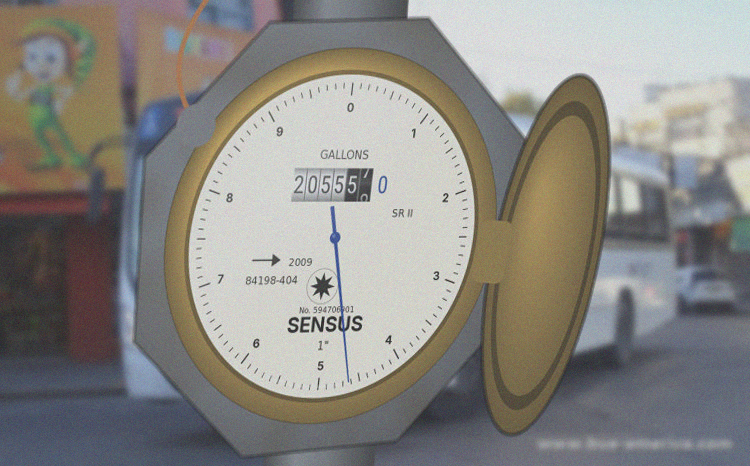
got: 2055574.6 gal
